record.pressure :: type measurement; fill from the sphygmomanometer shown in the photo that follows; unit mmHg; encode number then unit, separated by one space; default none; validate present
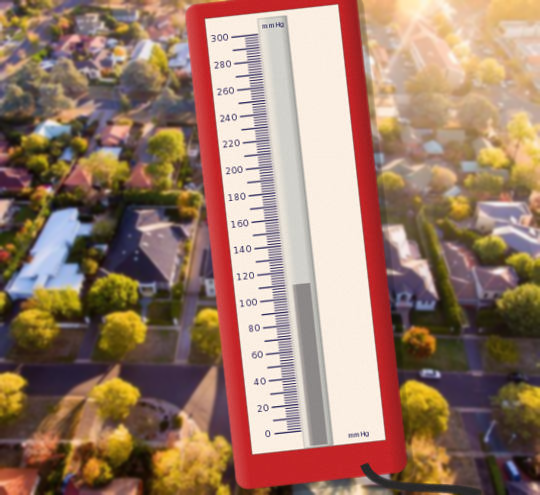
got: 110 mmHg
